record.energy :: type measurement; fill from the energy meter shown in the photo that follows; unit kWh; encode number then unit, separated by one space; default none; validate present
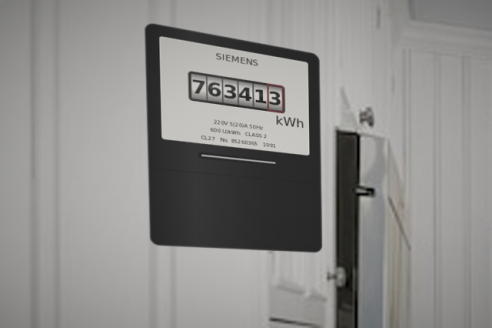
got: 76341.3 kWh
